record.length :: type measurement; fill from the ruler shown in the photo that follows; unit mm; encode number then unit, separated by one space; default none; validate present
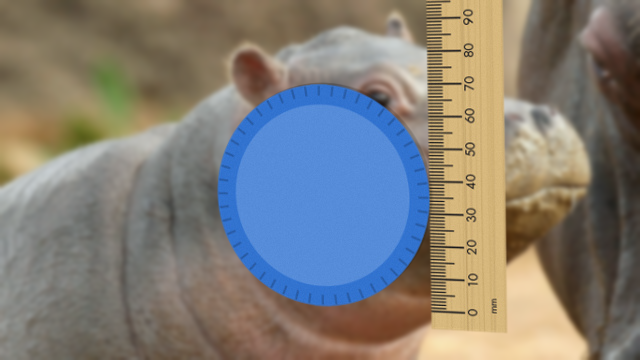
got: 70 mm
